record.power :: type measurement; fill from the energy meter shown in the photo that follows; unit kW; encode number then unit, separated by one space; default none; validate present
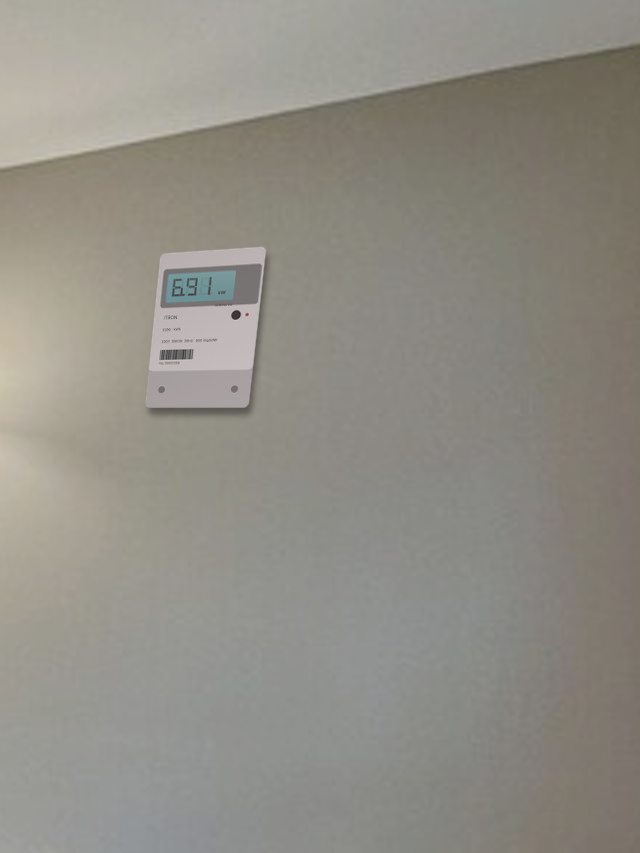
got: 6.91 kW
